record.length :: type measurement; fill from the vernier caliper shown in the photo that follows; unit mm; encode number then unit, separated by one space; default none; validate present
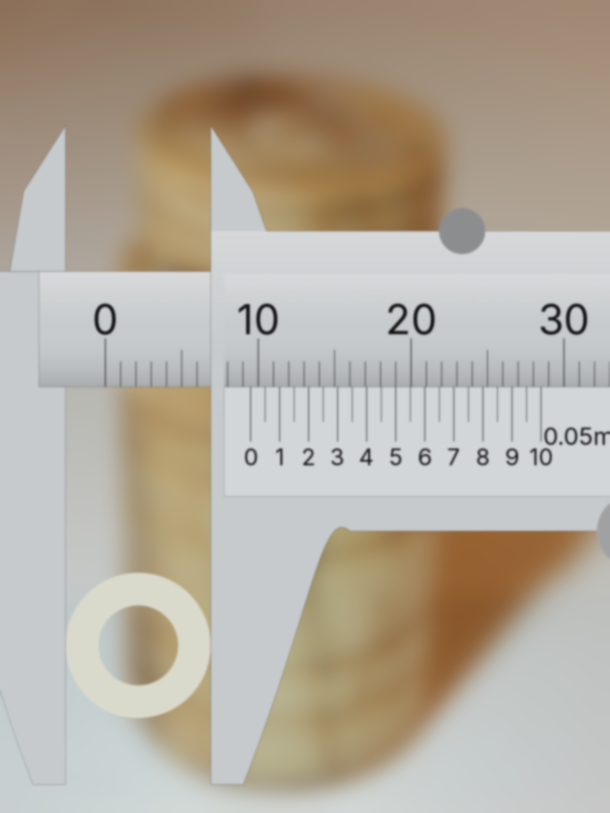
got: 9.5 mm
